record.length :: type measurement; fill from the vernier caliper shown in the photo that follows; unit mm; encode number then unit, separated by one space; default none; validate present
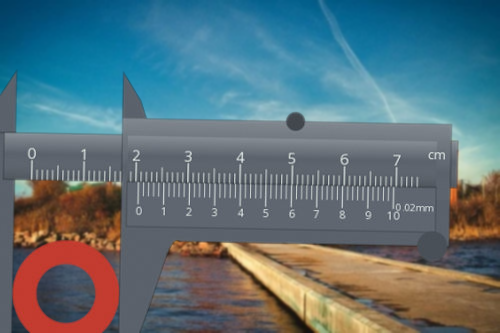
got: 20.5 mm
